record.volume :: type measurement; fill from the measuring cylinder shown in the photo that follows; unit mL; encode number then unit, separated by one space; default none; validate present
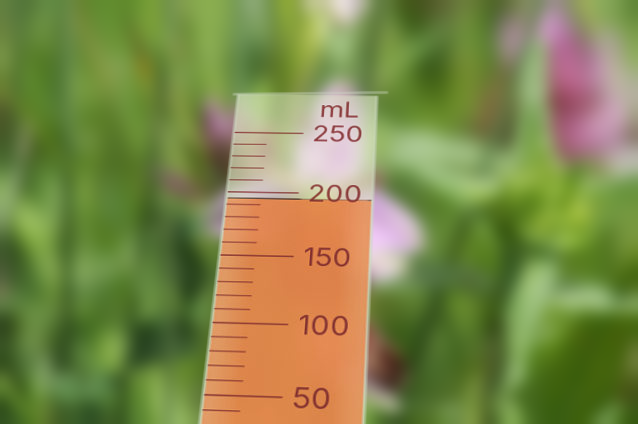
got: 195 mL
